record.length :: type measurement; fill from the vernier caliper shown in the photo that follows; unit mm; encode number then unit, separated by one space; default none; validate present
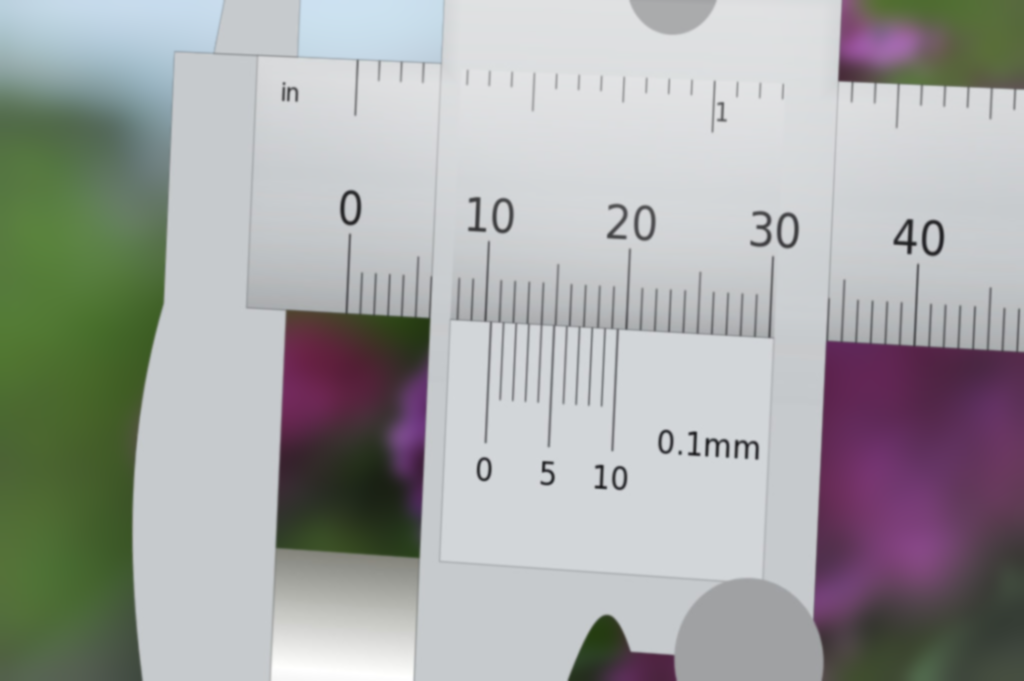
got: 10.4 mm
